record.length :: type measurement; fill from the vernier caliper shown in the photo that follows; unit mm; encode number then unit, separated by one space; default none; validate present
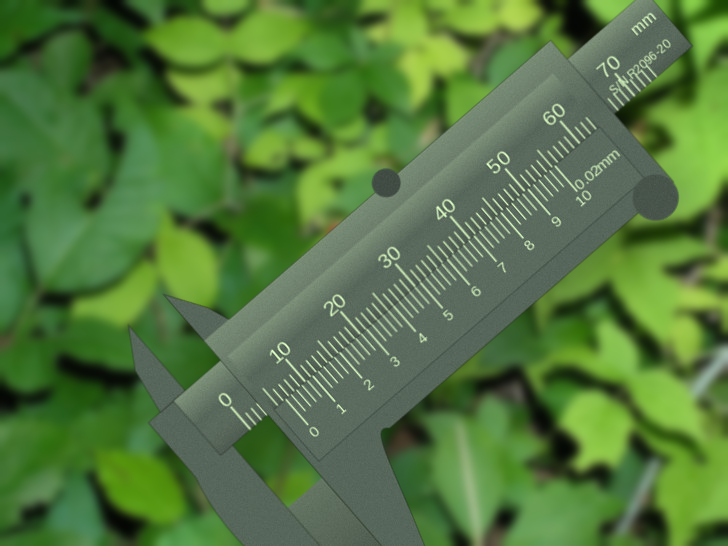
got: 6.4 mm
